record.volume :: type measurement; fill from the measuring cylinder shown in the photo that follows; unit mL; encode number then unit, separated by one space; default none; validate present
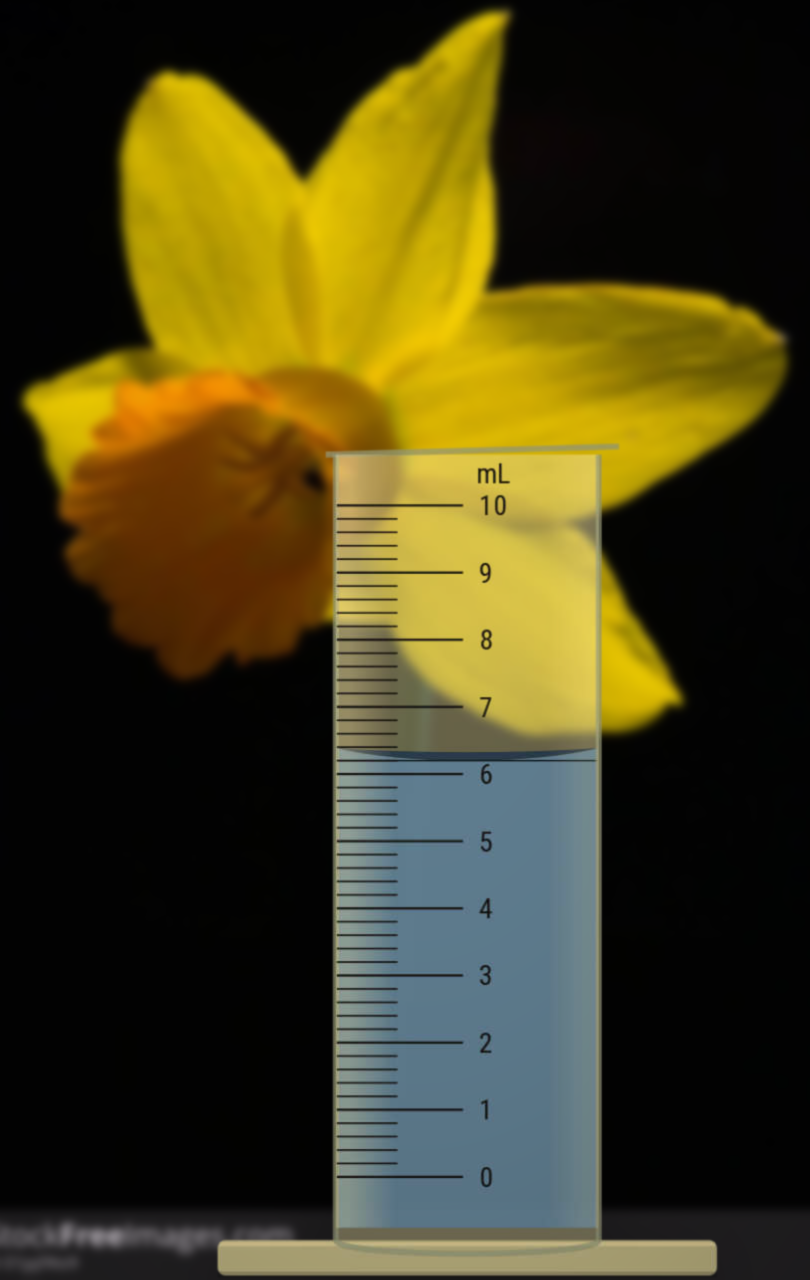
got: 6.2 mL
